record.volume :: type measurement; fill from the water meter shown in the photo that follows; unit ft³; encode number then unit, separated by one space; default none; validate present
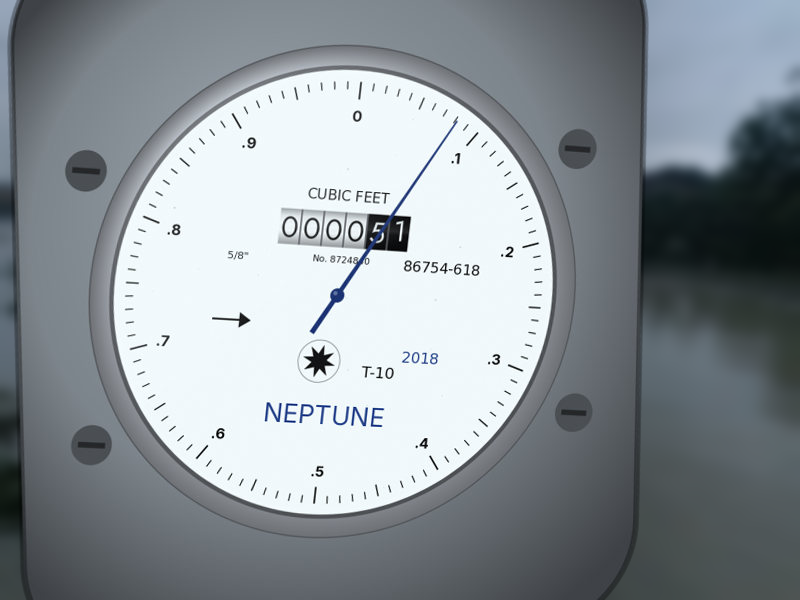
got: 51.08 ft³
